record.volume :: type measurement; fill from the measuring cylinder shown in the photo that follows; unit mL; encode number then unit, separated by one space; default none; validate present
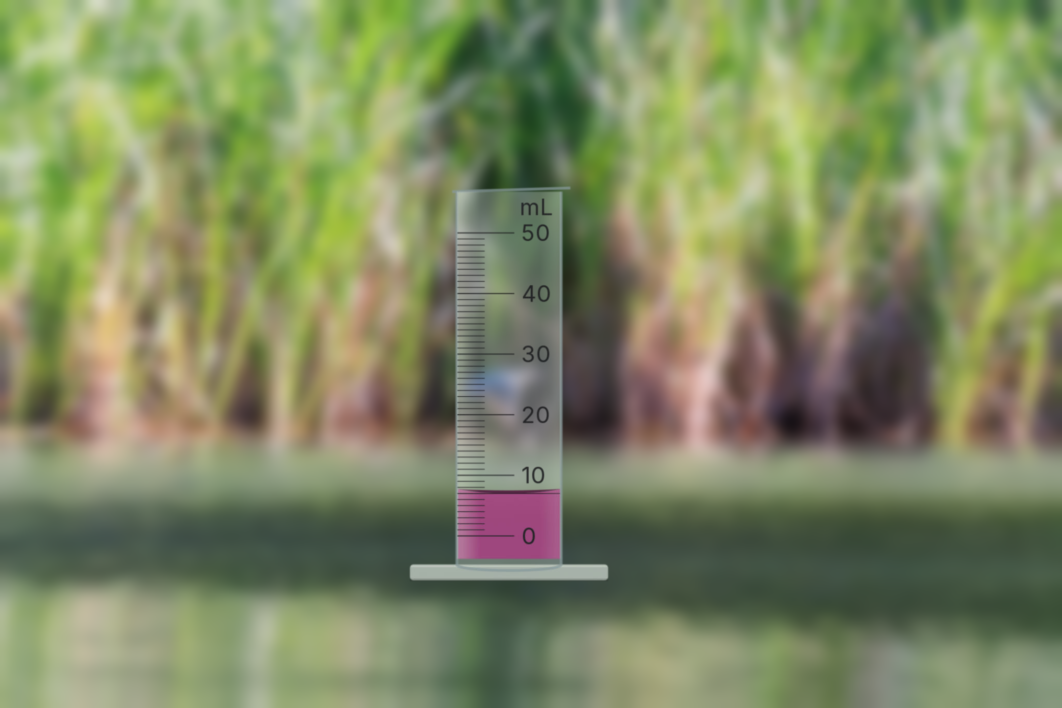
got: 7 mL
